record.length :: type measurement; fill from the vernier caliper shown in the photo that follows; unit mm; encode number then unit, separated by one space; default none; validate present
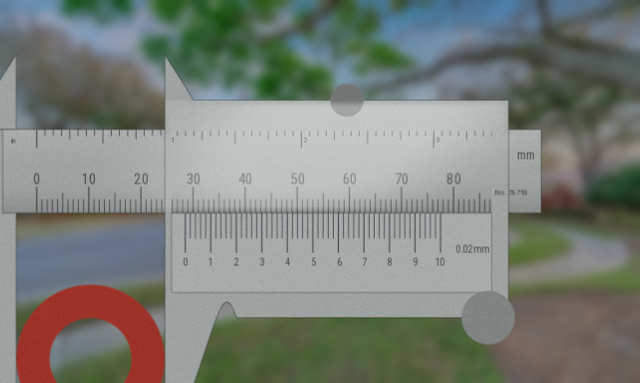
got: 28.5 mm
